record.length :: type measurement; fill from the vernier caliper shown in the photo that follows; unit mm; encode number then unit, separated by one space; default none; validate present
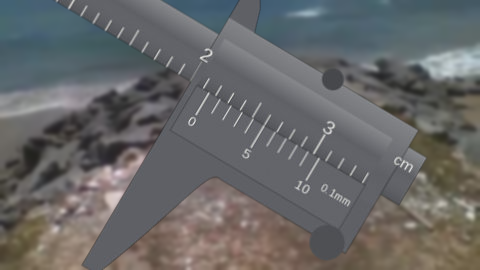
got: 21.5 mm
